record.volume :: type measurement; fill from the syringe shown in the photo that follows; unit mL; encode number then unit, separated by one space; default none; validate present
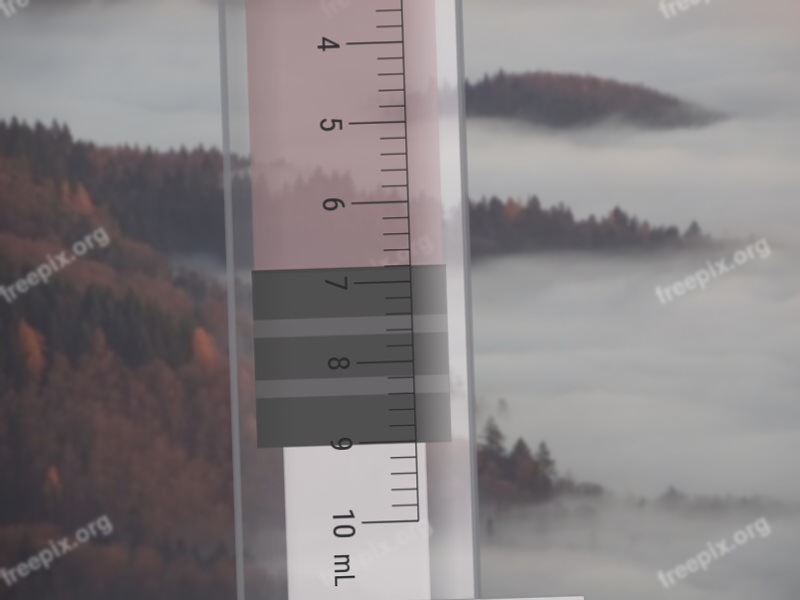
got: 6.8 mL
